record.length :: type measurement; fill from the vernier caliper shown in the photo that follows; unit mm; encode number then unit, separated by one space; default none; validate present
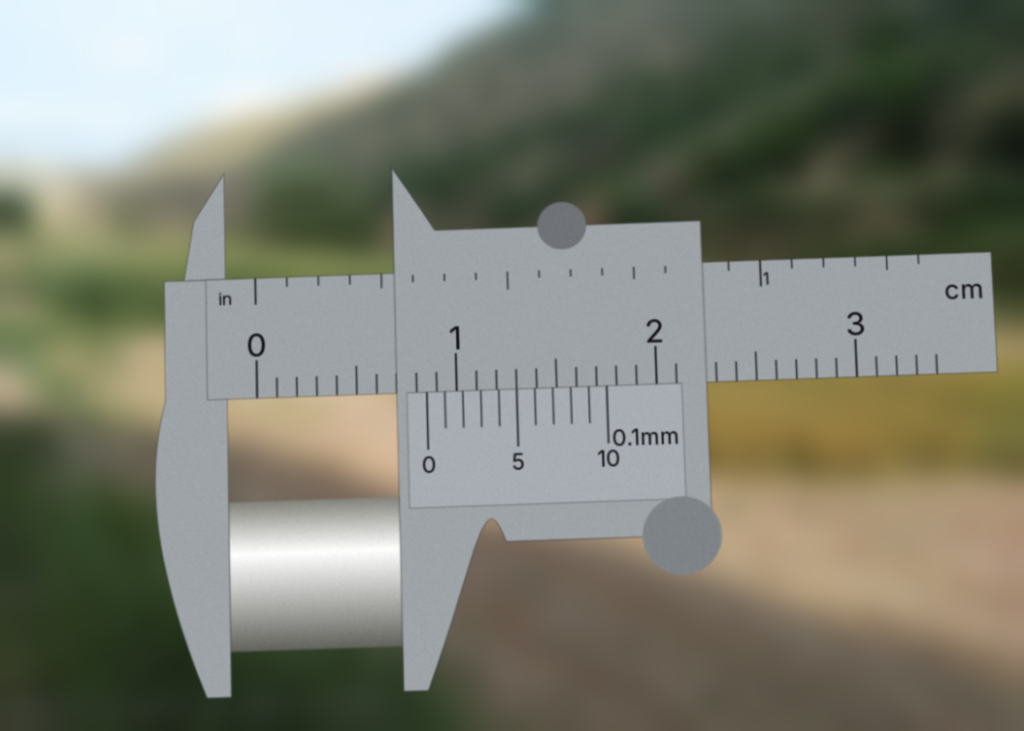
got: 8.5 mm
